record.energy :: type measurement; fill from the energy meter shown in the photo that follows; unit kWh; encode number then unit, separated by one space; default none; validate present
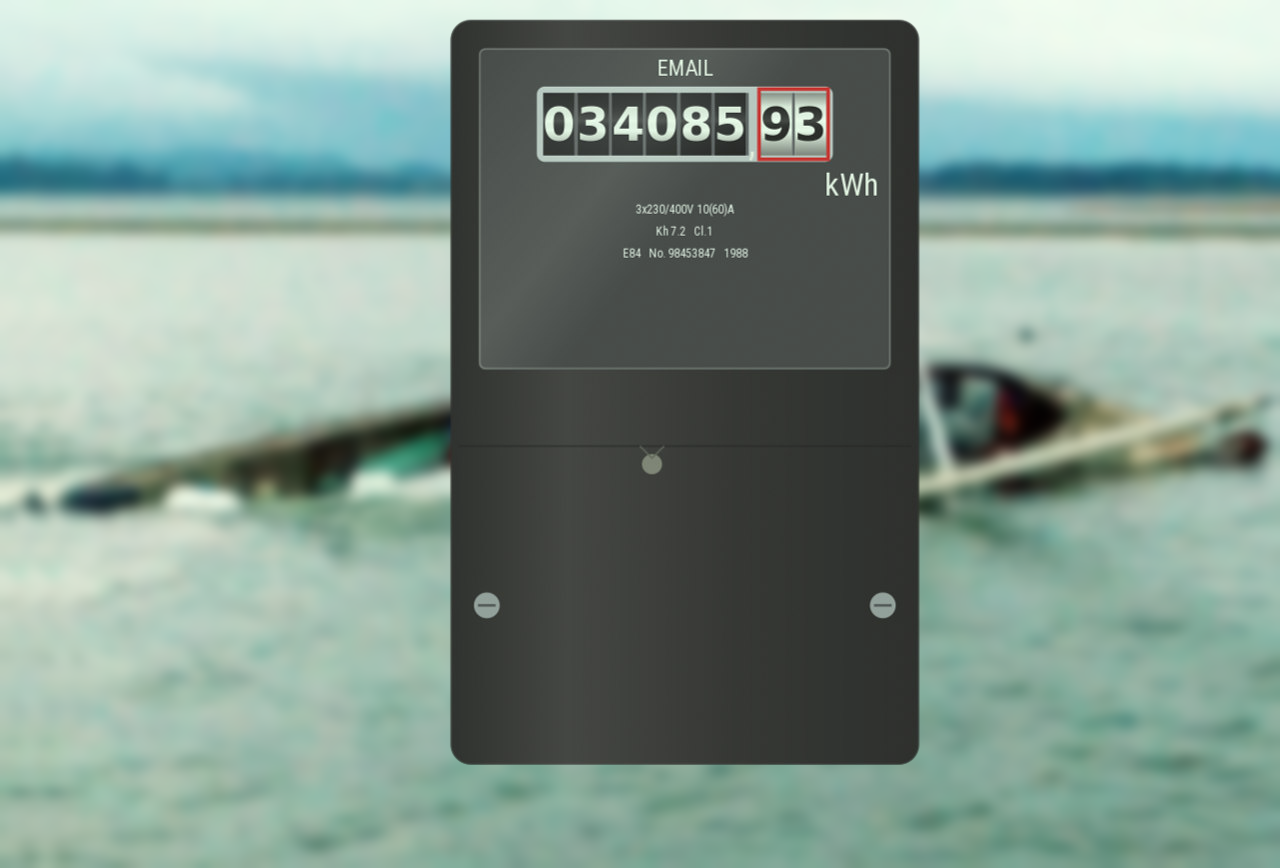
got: 34085.93 kWh
